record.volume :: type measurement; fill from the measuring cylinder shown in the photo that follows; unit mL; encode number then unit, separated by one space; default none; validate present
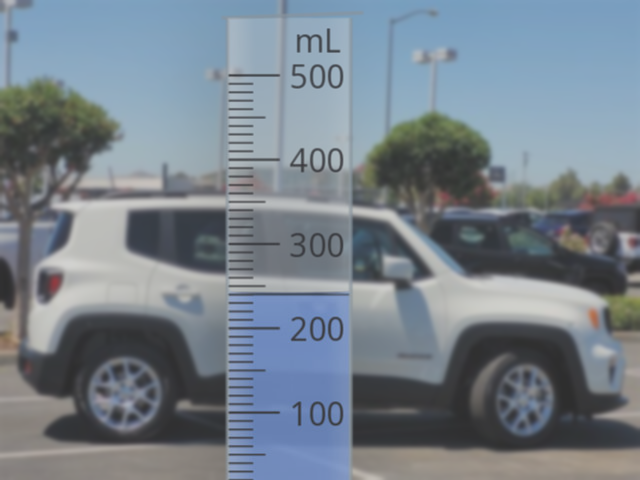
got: 240 mL
